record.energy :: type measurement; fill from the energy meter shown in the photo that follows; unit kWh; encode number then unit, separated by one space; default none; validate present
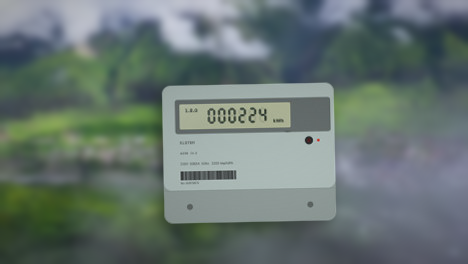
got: 224 kWh
